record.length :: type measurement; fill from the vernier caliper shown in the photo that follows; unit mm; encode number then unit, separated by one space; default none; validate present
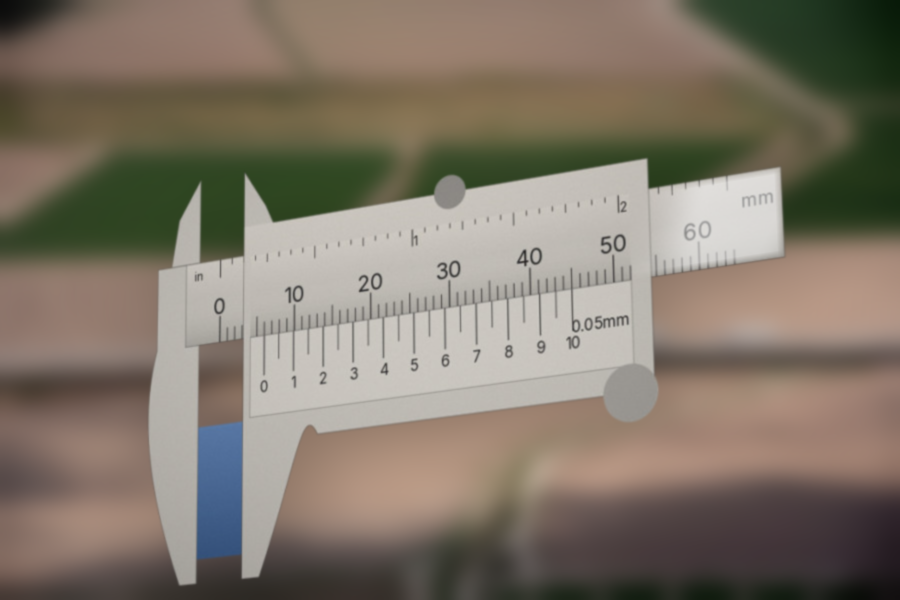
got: 6.0 mm
